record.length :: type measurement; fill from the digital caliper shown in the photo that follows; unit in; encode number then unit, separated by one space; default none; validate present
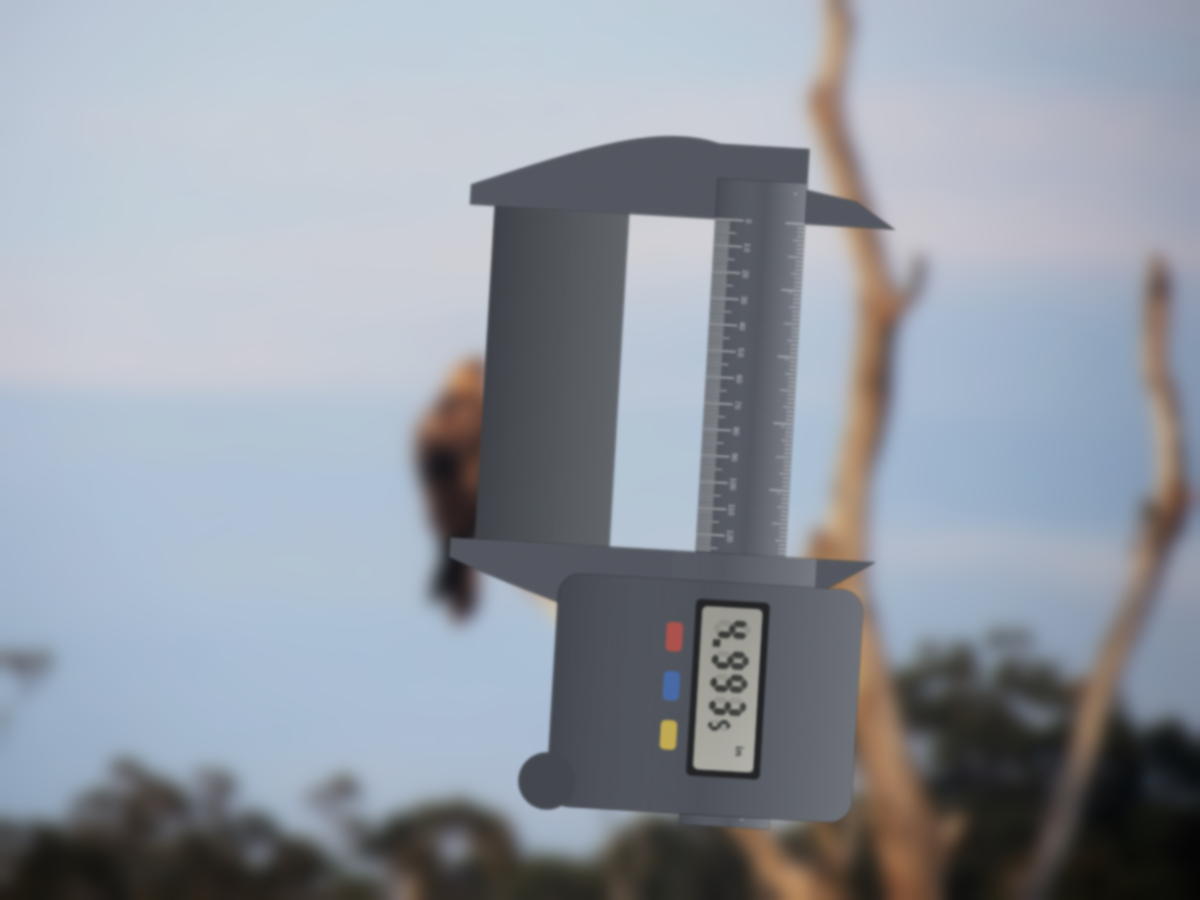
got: 4.9935 in
